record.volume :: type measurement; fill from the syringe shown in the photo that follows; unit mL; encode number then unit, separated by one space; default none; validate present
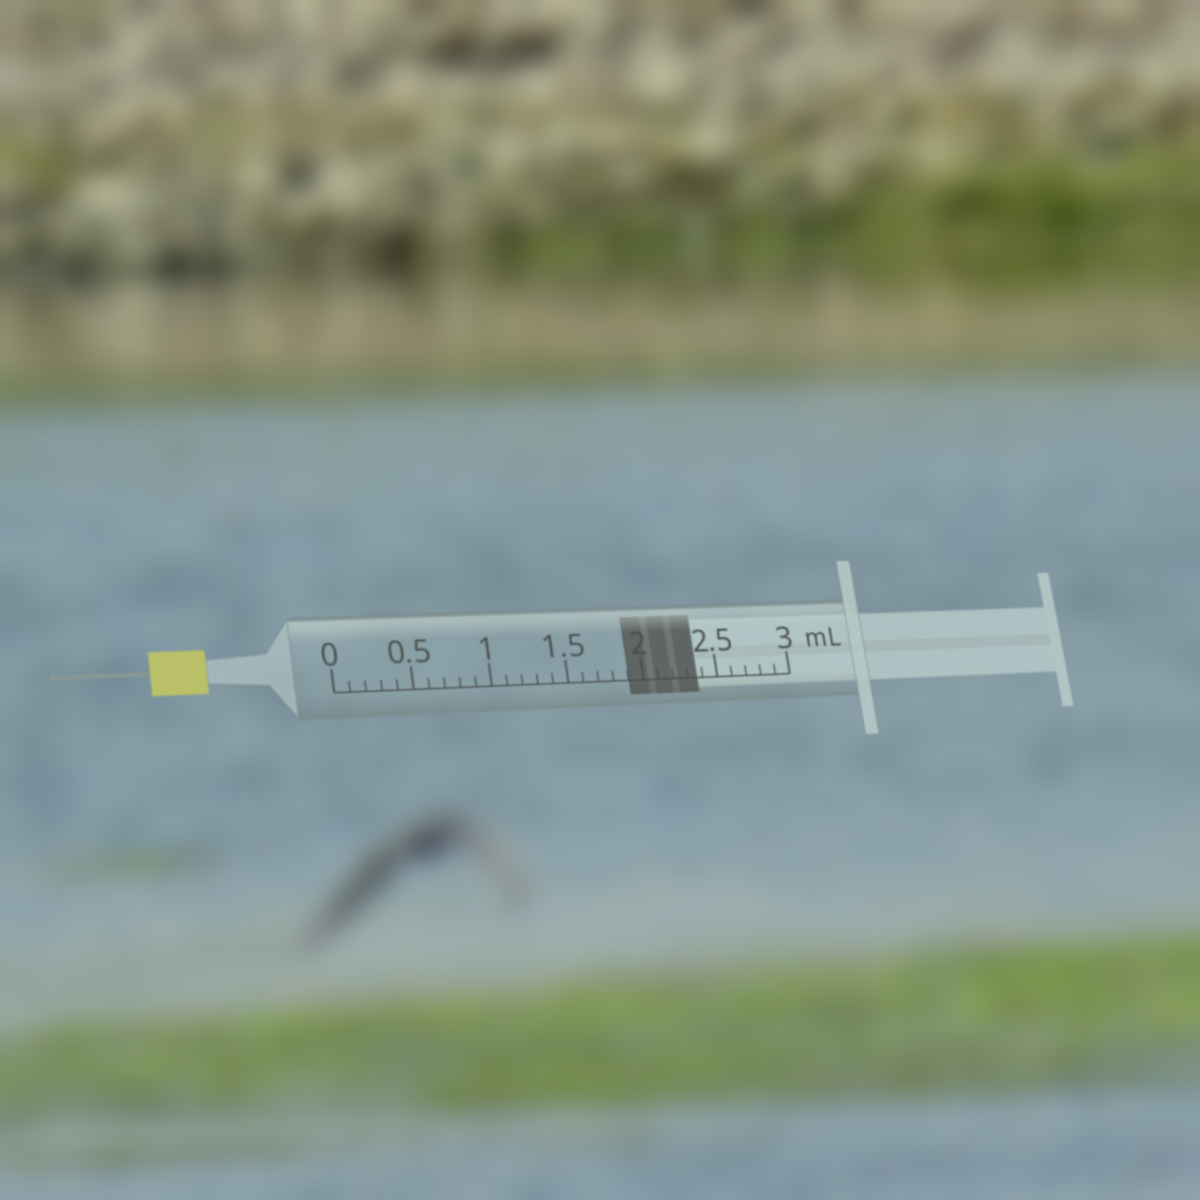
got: 1.9 mL
